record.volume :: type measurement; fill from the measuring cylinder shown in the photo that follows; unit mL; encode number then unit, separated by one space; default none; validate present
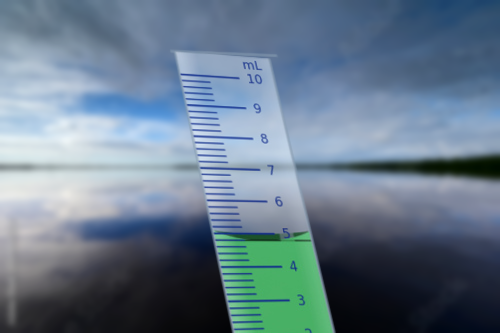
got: 4.8 mL
